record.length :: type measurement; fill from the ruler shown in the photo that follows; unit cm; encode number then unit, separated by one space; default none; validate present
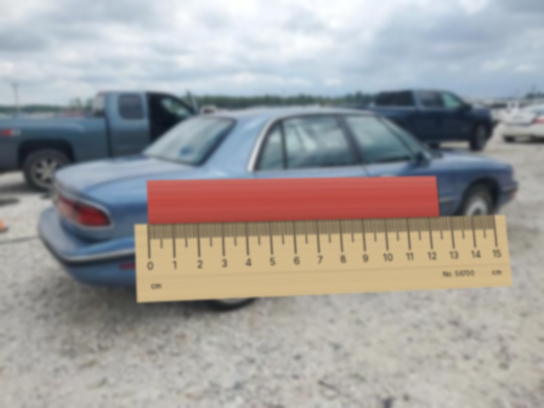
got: 12.5 cm
